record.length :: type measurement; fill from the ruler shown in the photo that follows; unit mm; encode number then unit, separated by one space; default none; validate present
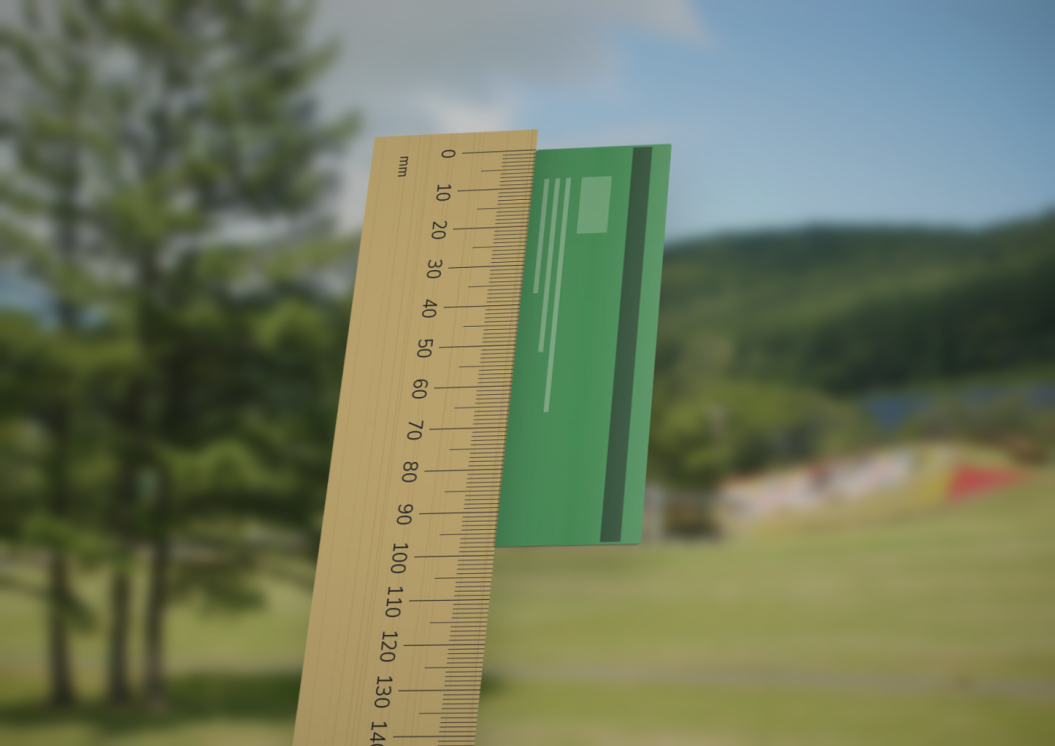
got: 98 mm
